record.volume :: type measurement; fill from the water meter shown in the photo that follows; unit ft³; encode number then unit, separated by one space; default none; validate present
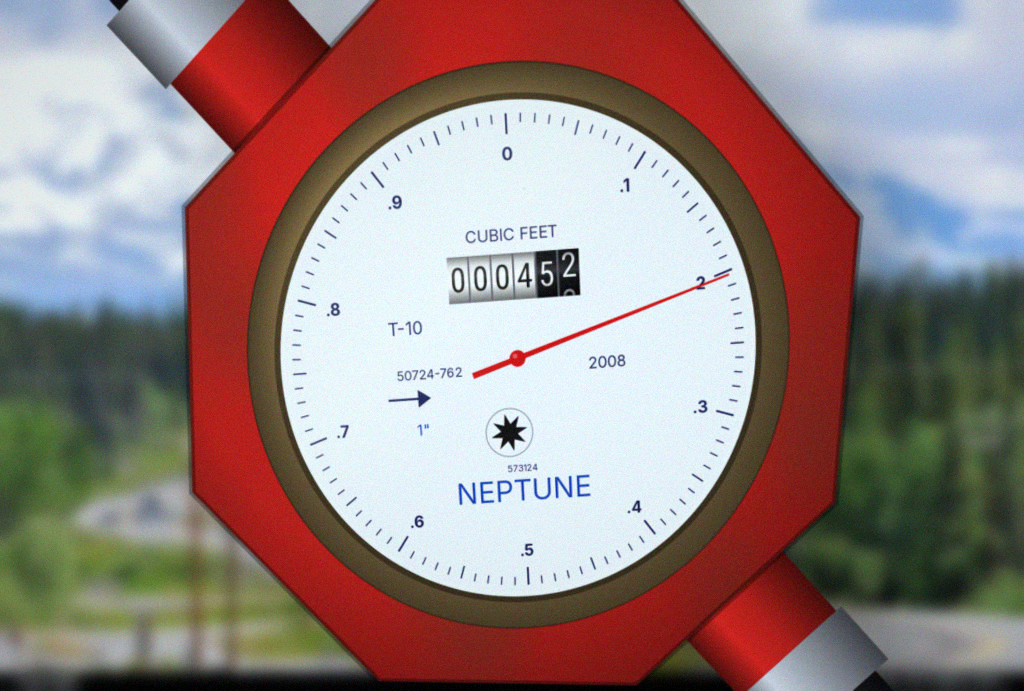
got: 452.20 ft³
